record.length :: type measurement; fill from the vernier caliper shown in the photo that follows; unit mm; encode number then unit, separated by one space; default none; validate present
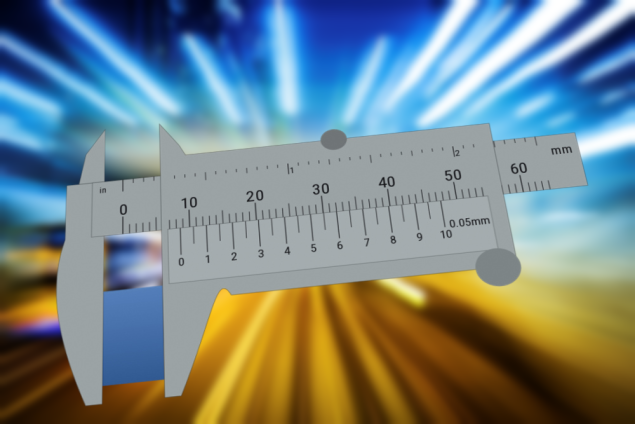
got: 8.6 mm
